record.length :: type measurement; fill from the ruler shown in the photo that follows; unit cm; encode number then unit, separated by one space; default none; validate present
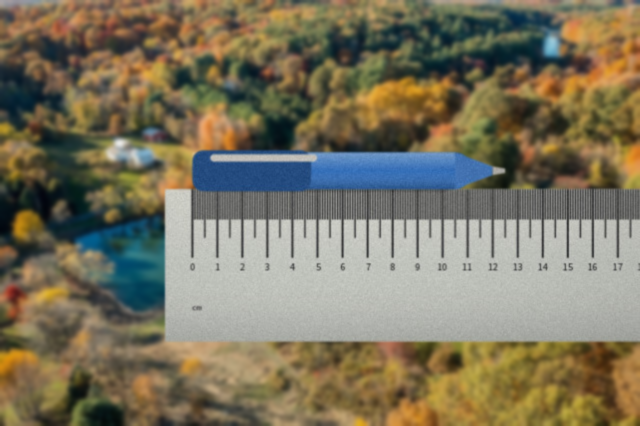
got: 12.5 cm
